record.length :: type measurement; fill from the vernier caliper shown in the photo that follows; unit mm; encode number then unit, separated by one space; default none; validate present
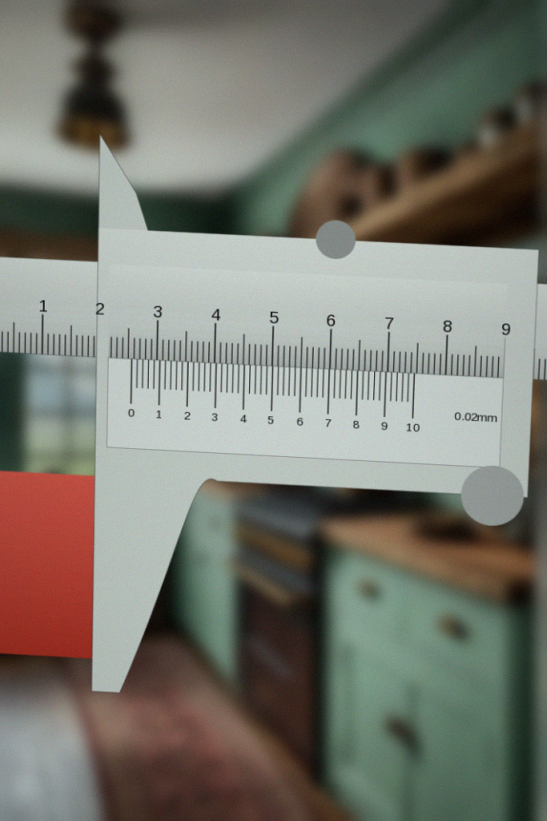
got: 25.6 mm
